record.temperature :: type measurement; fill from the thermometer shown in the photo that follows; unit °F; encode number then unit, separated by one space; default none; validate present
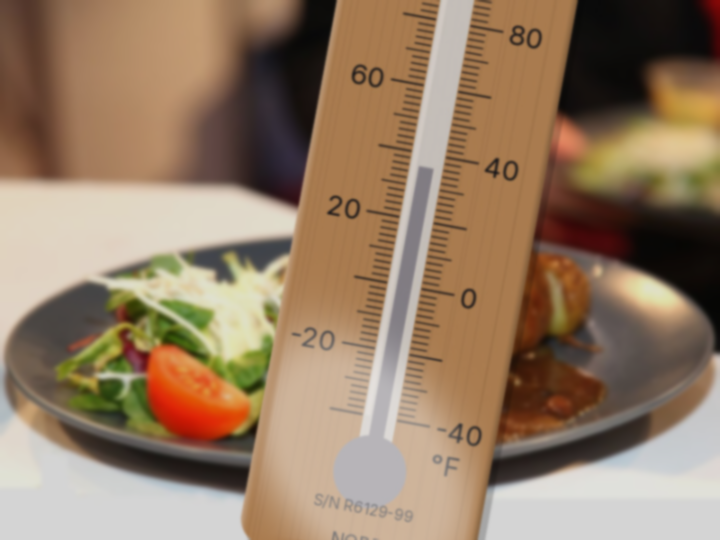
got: 36 °F
